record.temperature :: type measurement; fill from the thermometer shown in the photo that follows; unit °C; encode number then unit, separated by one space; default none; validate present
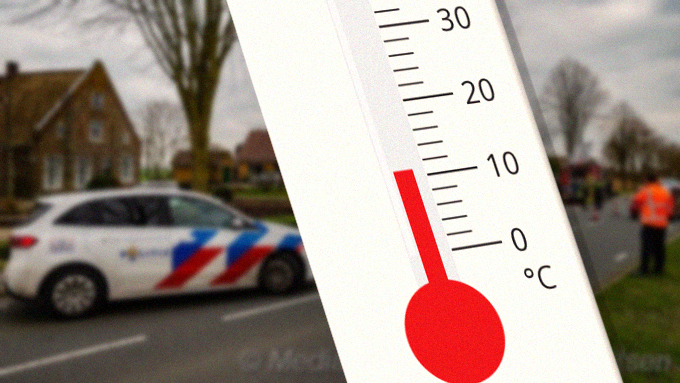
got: 11 °C
